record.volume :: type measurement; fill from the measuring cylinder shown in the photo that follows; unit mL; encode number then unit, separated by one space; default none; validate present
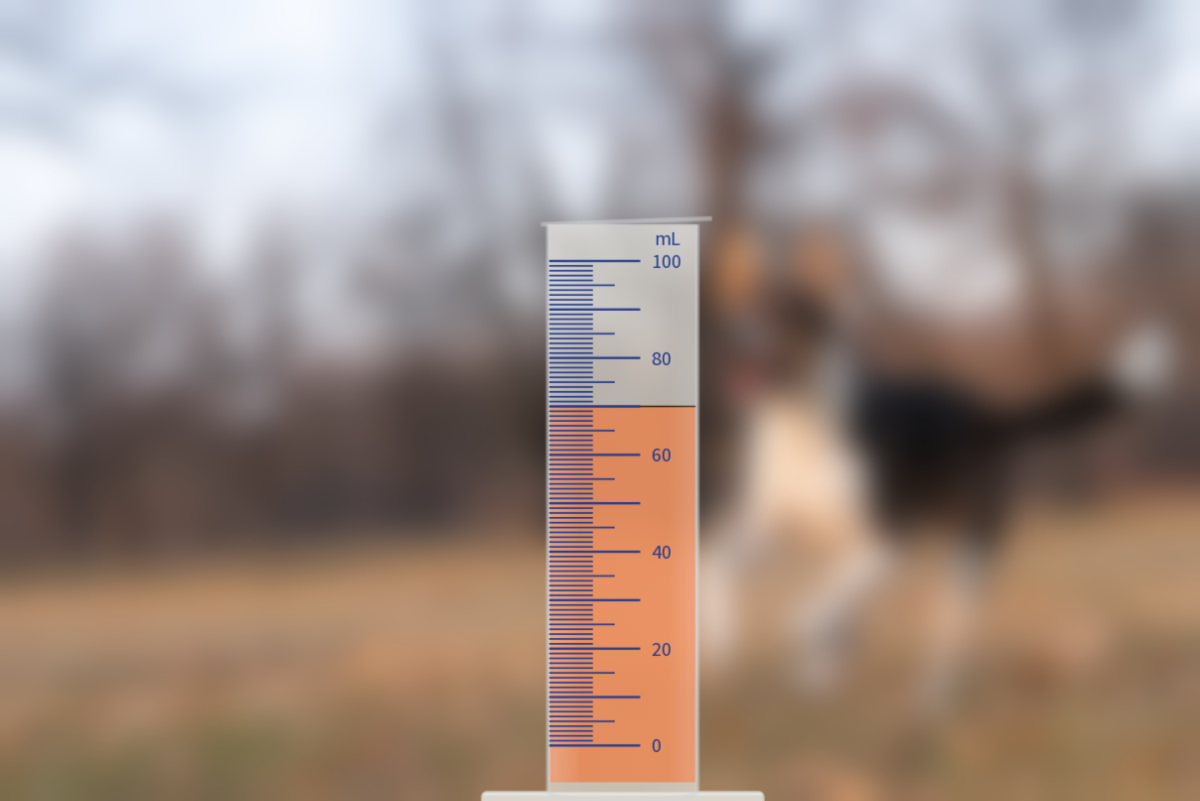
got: 70 mL
